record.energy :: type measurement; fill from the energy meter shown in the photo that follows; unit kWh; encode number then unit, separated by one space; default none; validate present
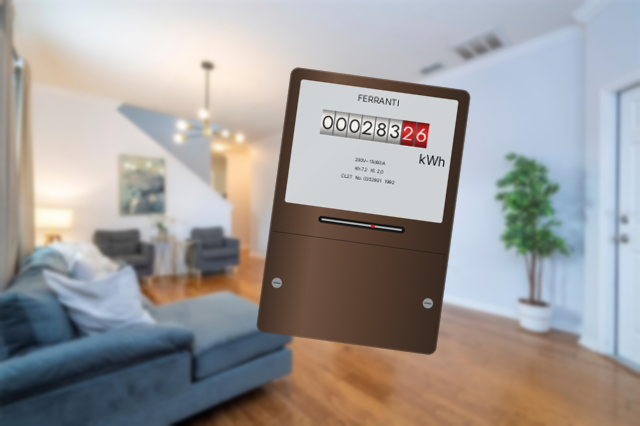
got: 283.26 kWh
